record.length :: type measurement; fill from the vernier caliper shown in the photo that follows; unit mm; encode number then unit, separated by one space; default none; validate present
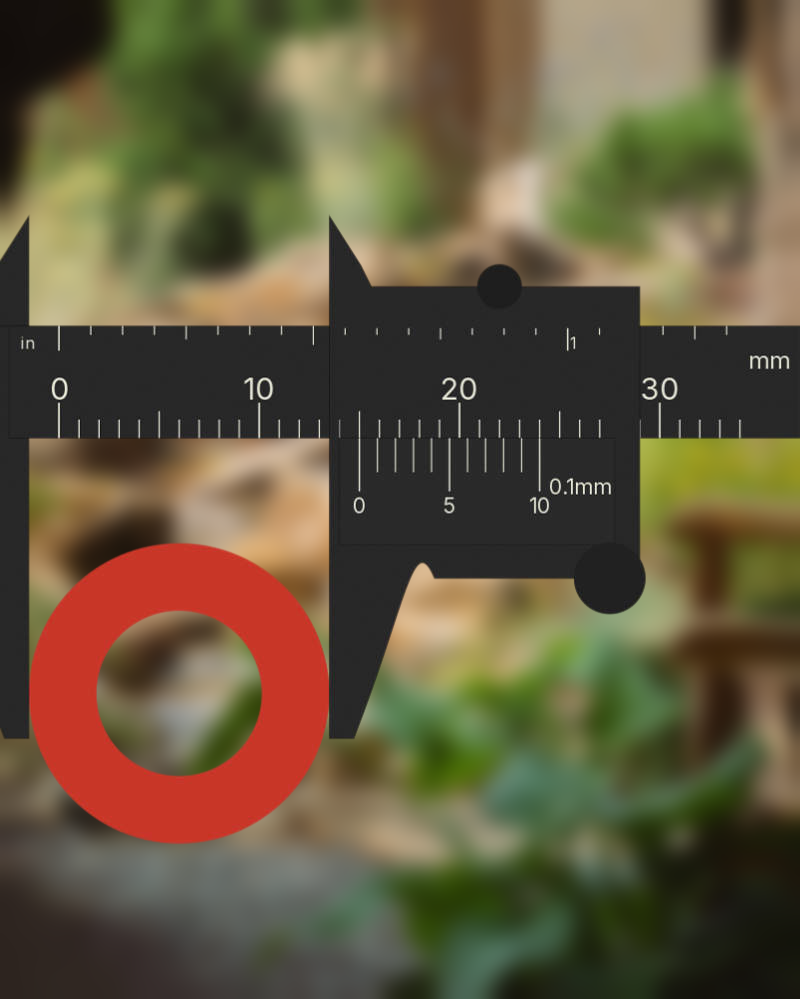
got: 15.0 mm
